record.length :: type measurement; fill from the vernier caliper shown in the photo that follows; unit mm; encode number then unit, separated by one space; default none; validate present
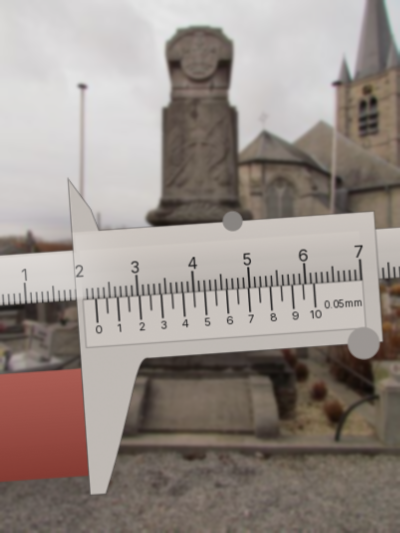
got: 22.5 mm
